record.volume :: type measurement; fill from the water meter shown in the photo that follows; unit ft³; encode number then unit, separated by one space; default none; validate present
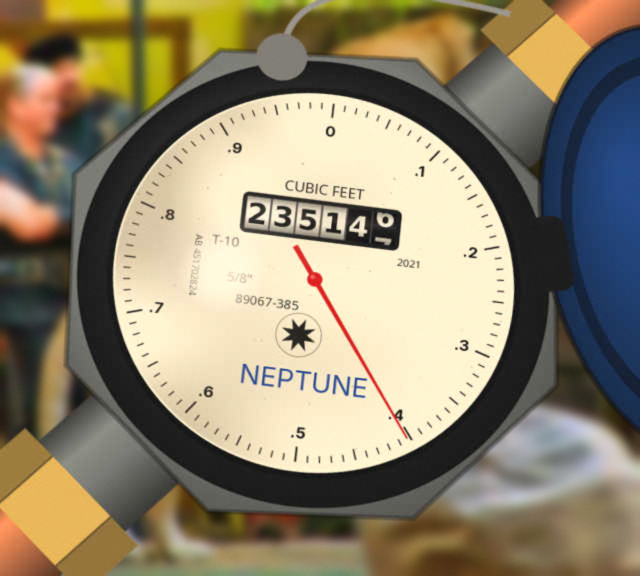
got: 235146.40 ft³
